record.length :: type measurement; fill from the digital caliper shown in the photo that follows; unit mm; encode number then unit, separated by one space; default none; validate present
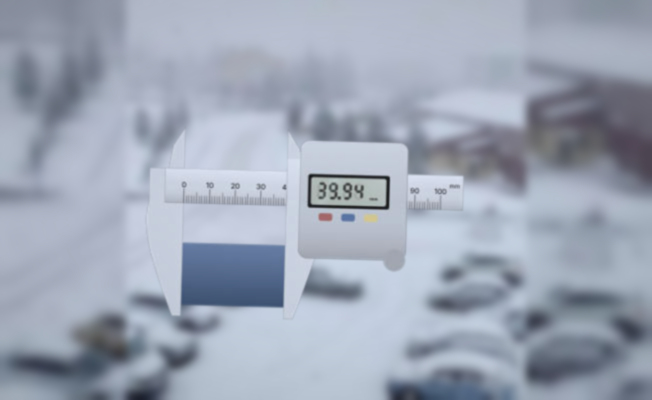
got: 39.94 mm
